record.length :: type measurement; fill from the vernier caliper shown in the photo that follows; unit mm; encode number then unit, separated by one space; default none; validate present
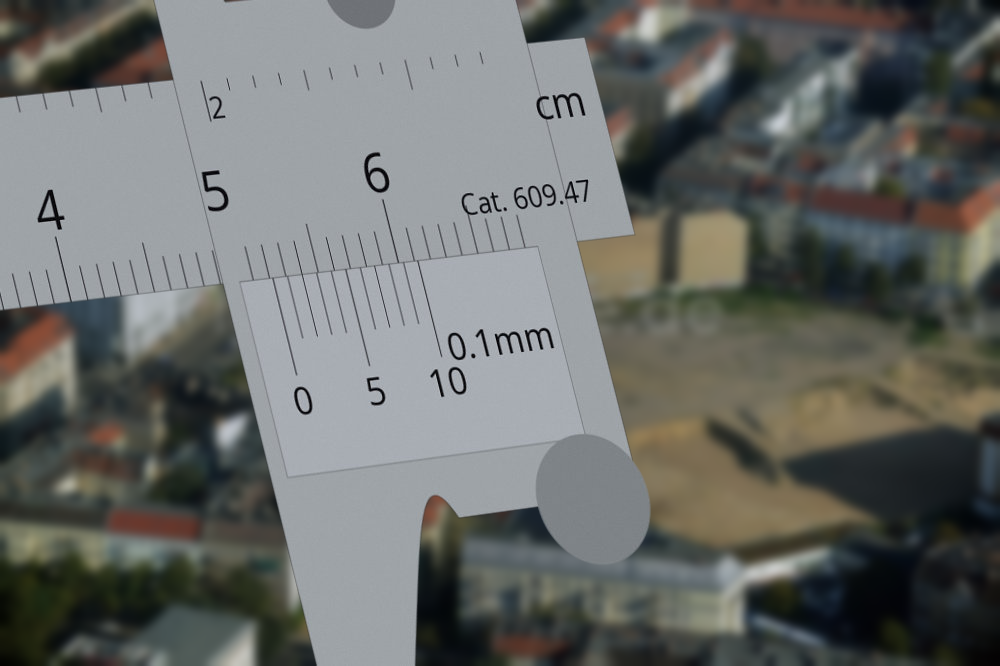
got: 52.2 mm
